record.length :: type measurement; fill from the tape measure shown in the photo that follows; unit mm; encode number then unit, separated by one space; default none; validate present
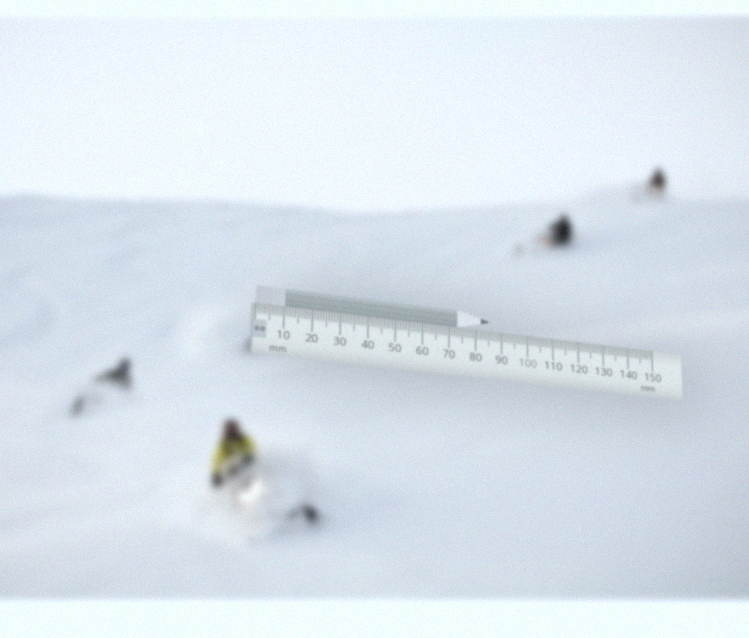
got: 85 mm
